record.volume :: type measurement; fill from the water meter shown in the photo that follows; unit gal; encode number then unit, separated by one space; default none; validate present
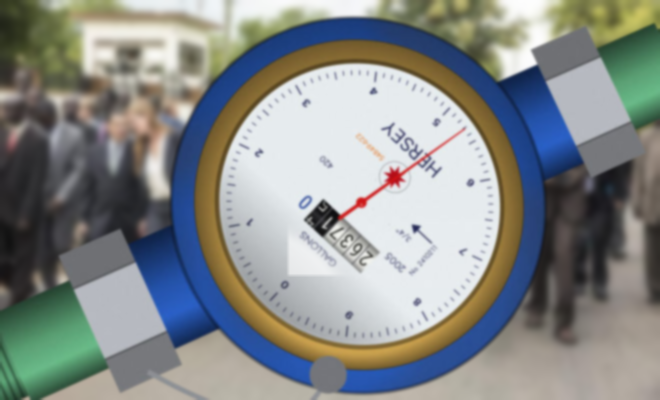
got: 2637145.3 gal
